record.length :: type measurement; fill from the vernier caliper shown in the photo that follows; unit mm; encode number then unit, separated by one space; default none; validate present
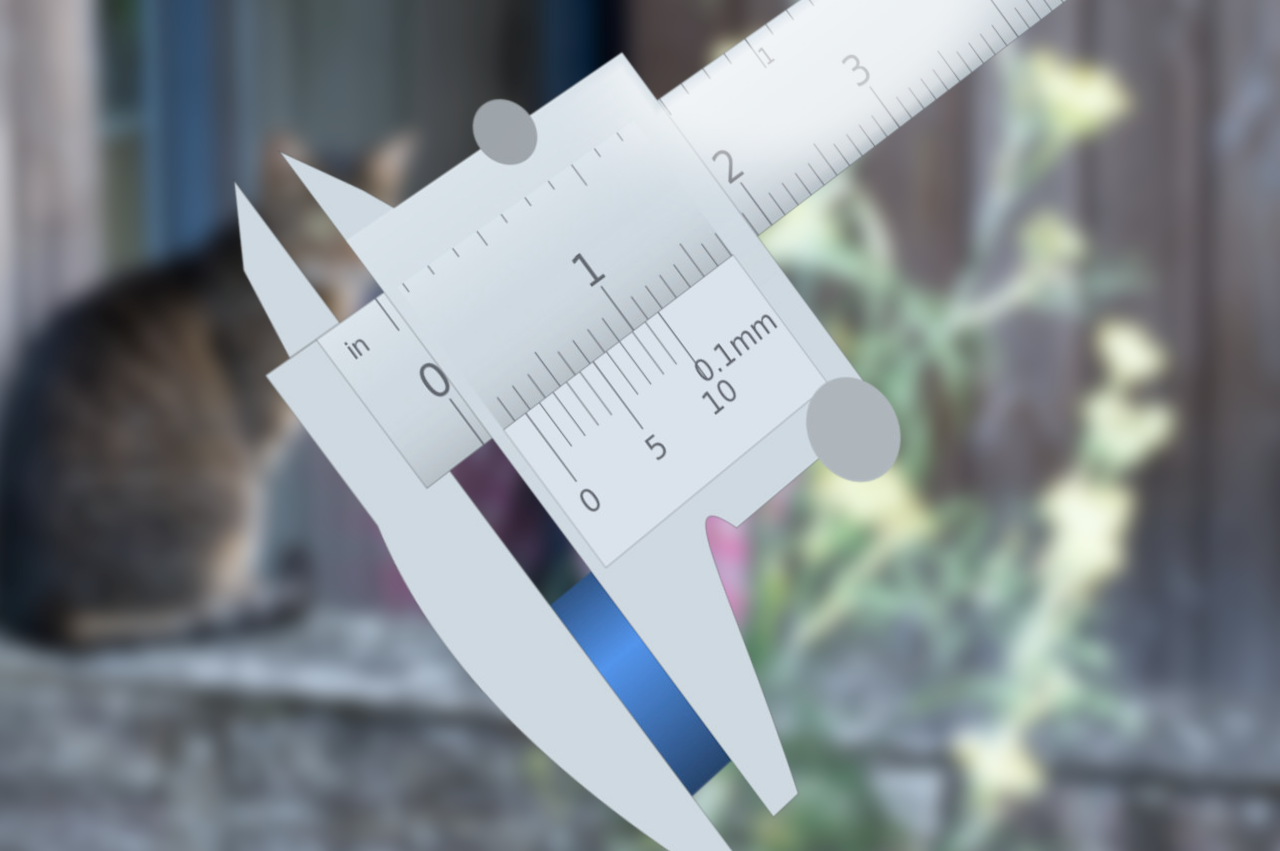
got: 2.7 mm
